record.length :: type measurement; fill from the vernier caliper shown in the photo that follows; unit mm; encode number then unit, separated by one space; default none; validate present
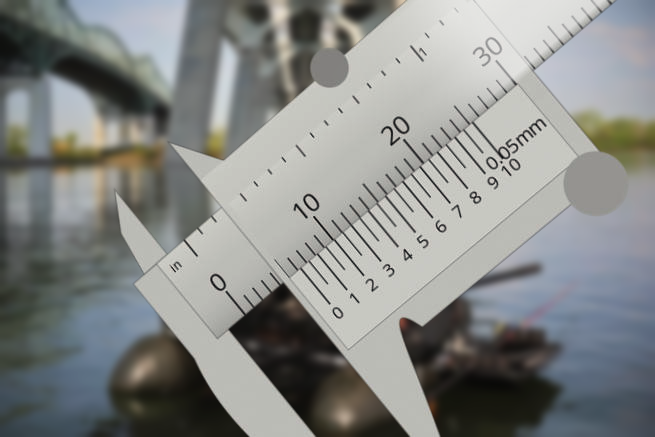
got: 6.3 mm
